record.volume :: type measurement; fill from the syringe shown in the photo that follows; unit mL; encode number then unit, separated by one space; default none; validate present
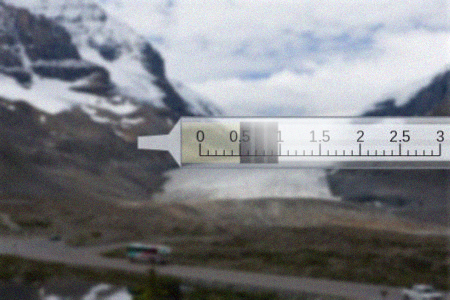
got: 0.5 mL
